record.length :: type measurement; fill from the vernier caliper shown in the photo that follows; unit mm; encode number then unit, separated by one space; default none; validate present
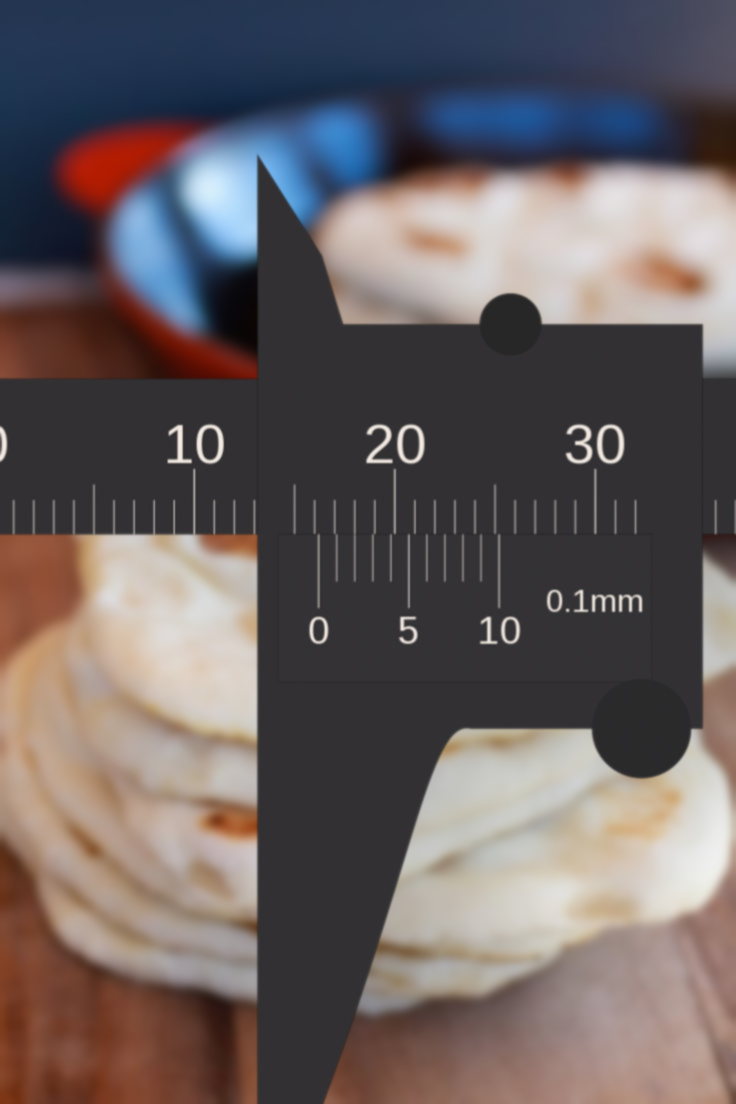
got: 16.2 mm
